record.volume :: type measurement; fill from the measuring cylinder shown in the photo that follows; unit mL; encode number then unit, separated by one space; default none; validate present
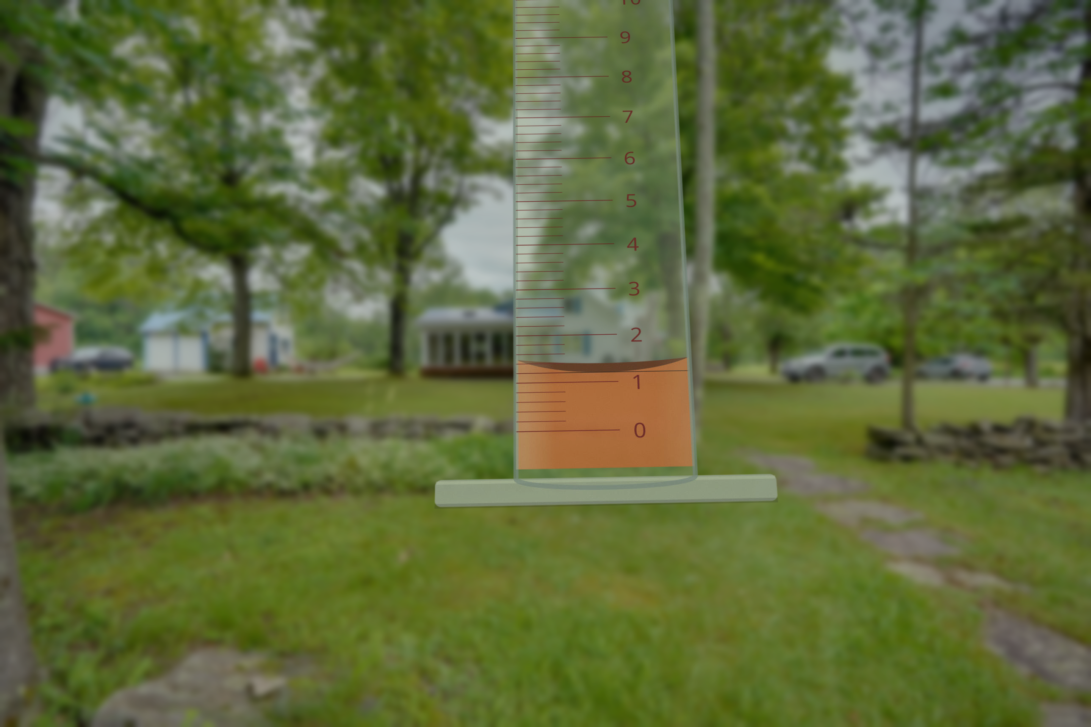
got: 1.2 mL
